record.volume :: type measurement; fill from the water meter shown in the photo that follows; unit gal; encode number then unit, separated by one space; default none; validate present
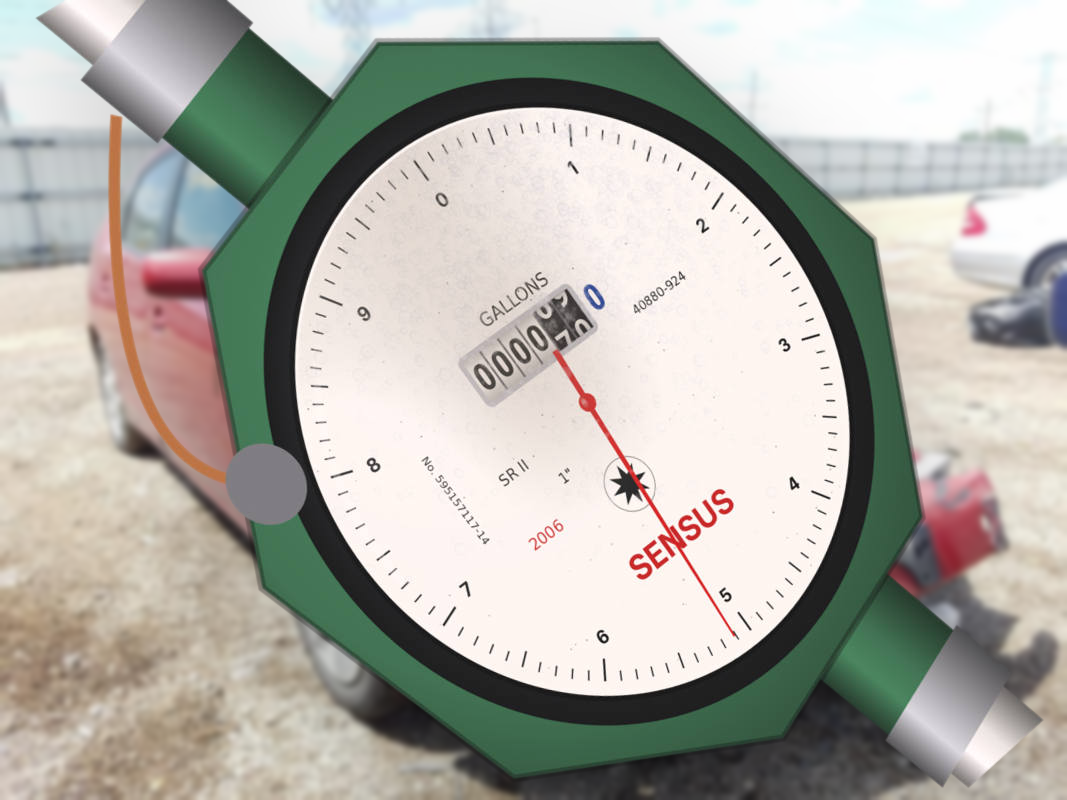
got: 695.1 gal
